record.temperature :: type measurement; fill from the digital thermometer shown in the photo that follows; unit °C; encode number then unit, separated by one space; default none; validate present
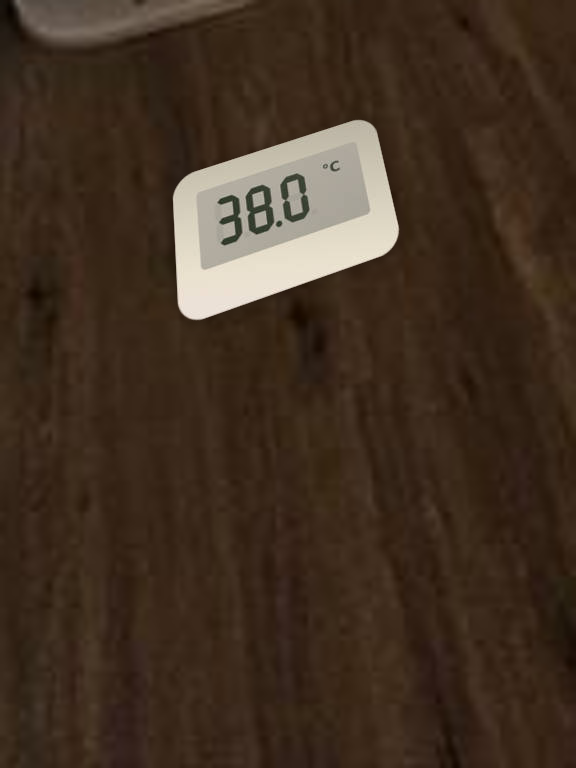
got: 38.0 °C
